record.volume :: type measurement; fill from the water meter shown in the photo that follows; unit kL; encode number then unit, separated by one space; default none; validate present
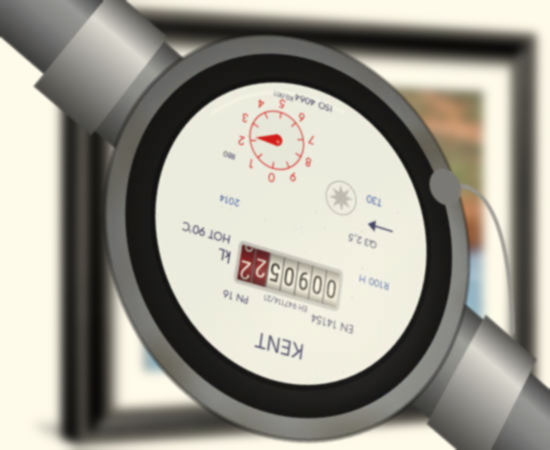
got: 905.222 kL
